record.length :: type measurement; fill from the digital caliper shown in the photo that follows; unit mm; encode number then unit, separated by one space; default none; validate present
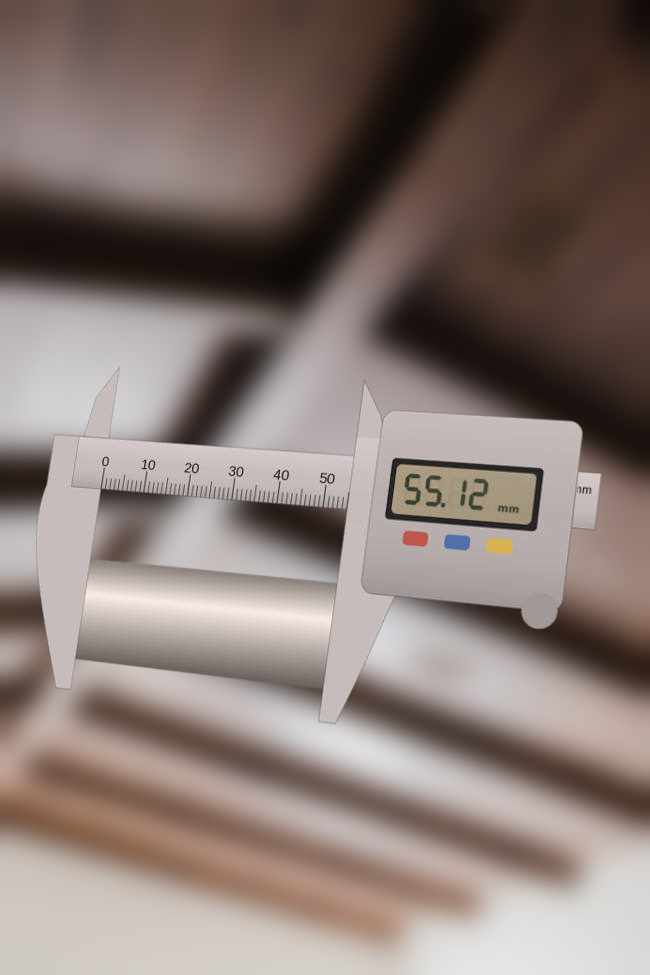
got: 55.12 mm
